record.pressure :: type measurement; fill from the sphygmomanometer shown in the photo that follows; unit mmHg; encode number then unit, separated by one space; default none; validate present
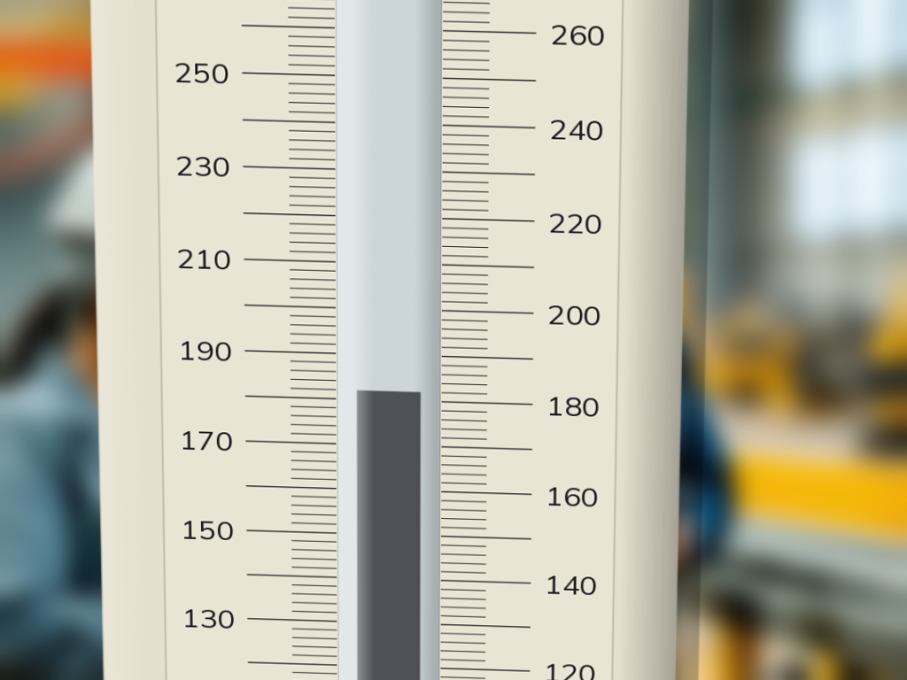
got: 182 mmHg
